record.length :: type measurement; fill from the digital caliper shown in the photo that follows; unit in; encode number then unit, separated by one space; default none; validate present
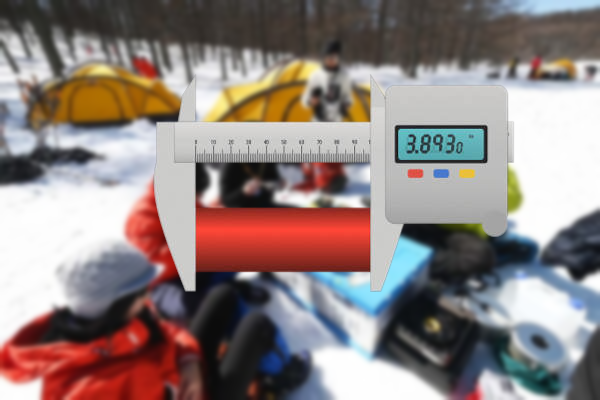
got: 3.8930 in
